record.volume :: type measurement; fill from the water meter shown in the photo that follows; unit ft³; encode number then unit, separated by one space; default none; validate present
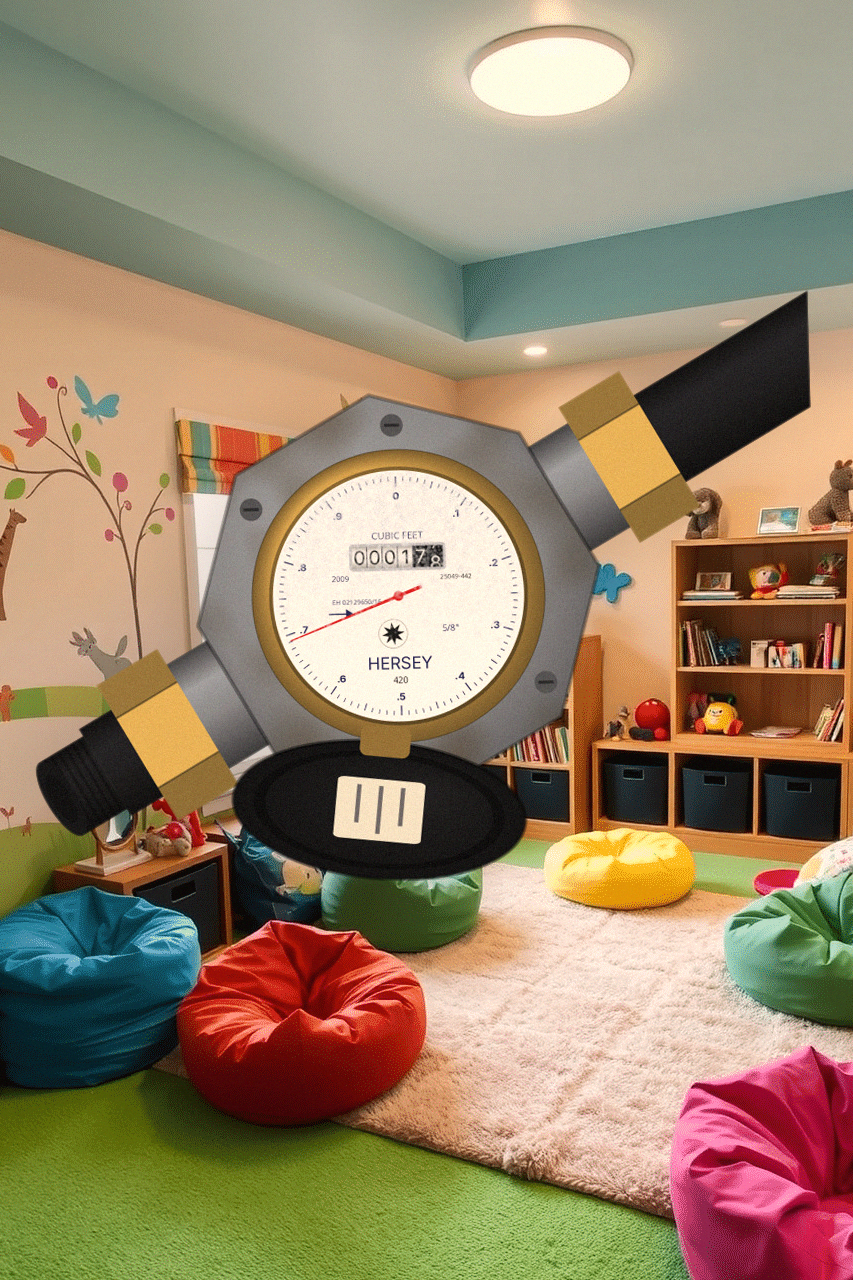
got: 177.69 ft³
